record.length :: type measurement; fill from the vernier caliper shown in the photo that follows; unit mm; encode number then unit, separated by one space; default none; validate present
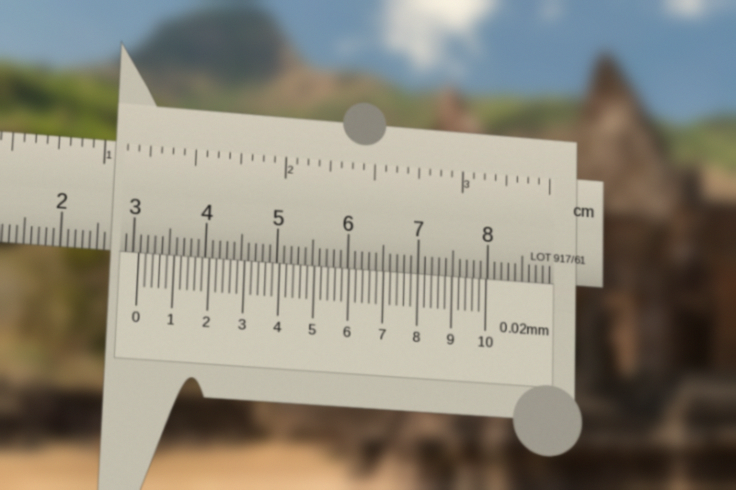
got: 30.8 mm
